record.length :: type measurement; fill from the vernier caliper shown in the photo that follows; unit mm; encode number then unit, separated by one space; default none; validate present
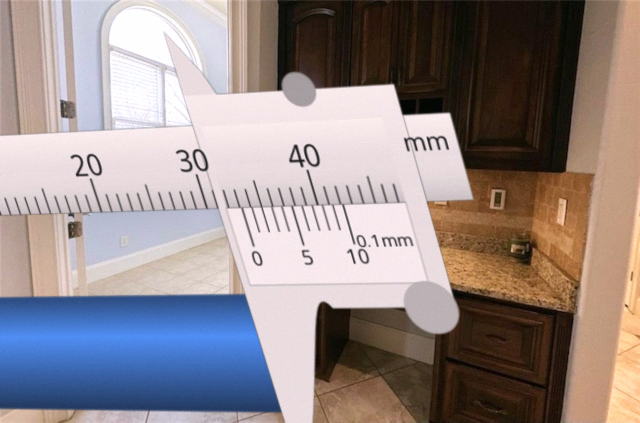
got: 33.2 mm
